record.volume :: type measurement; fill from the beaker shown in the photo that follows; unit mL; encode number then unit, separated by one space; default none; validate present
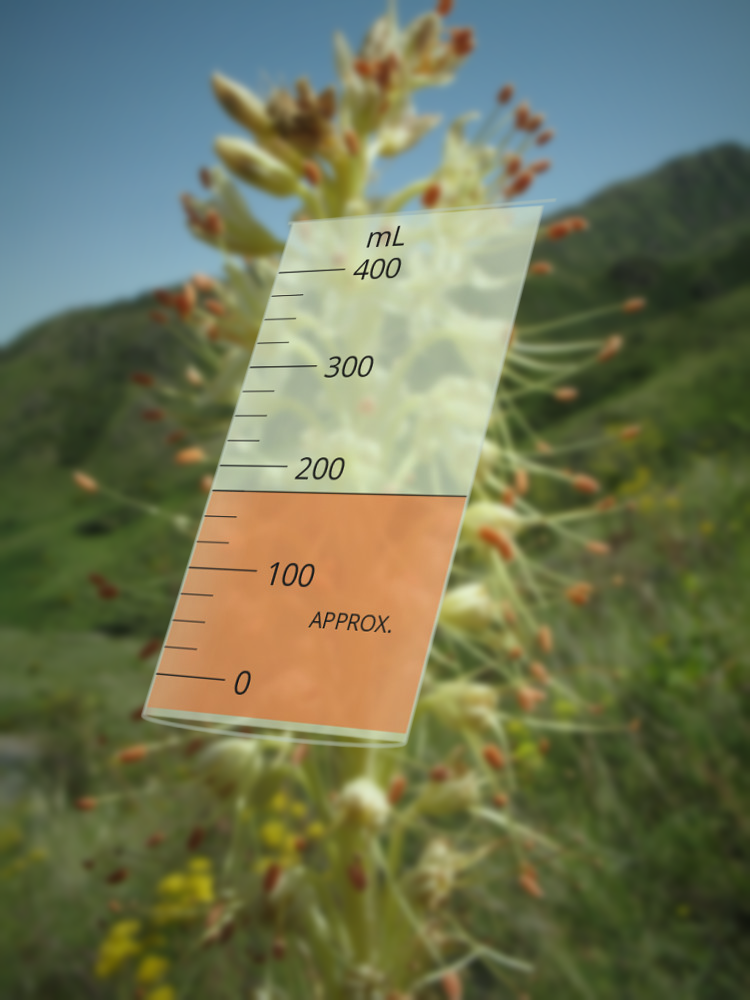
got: 175 mL
